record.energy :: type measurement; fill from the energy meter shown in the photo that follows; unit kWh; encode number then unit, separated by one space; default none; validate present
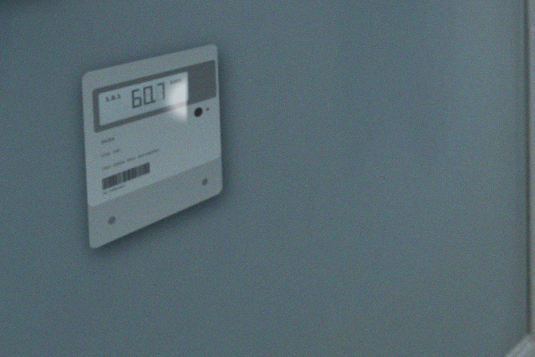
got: 60.7 kWh
